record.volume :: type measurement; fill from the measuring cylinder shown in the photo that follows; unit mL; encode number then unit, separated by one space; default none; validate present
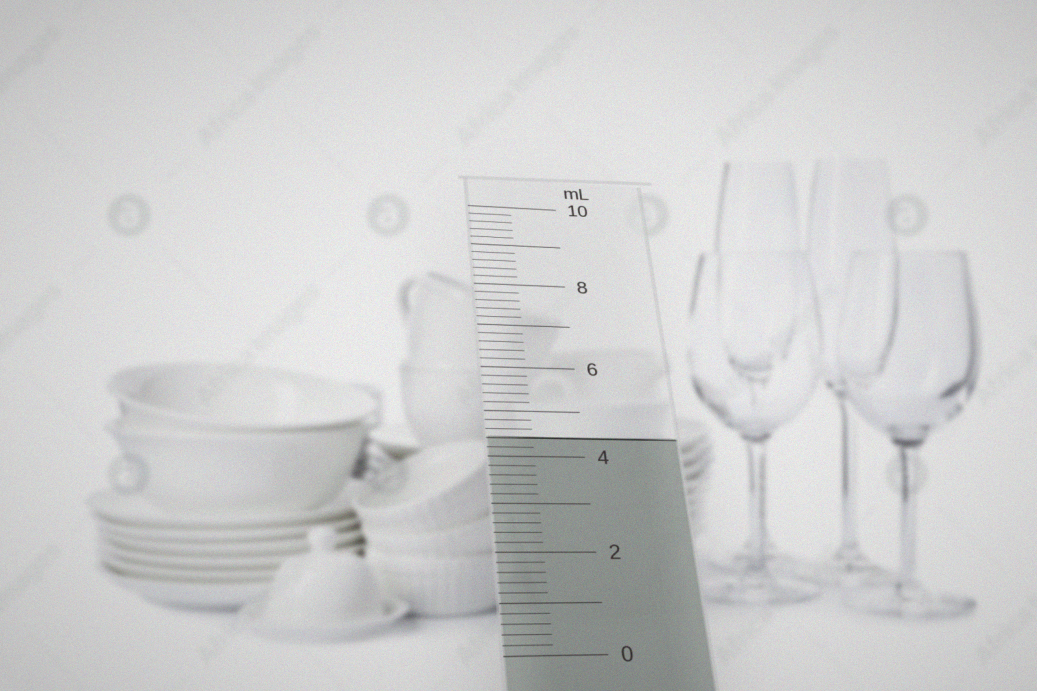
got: 4.4 mL
